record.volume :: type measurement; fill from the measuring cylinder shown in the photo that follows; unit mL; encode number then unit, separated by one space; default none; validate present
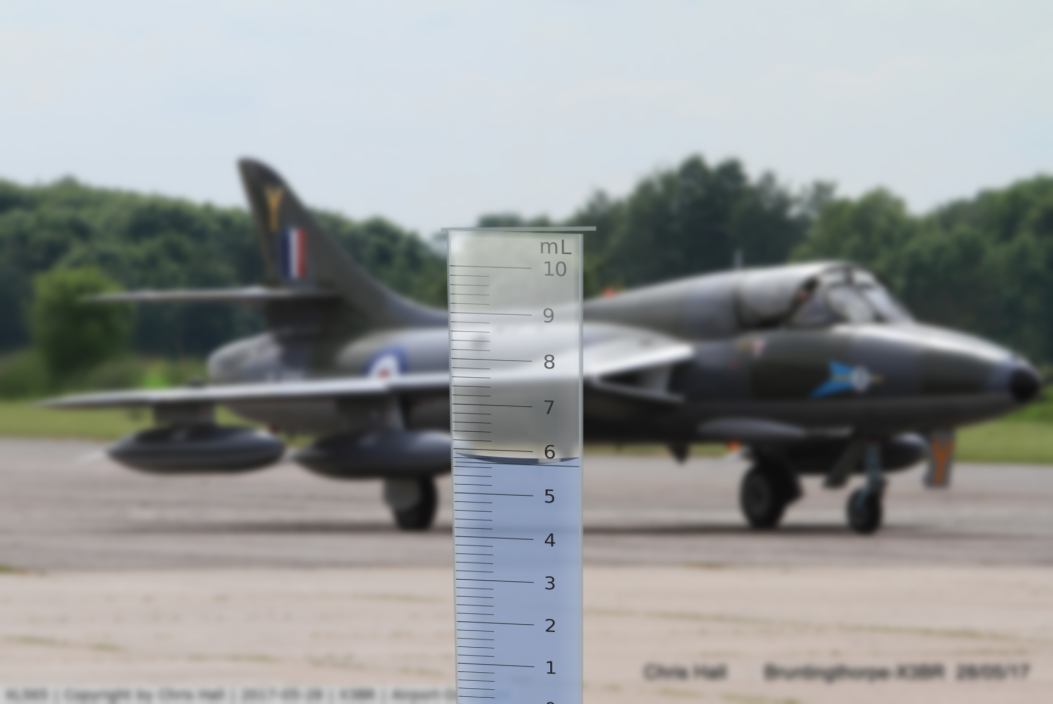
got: 5.7 mL
